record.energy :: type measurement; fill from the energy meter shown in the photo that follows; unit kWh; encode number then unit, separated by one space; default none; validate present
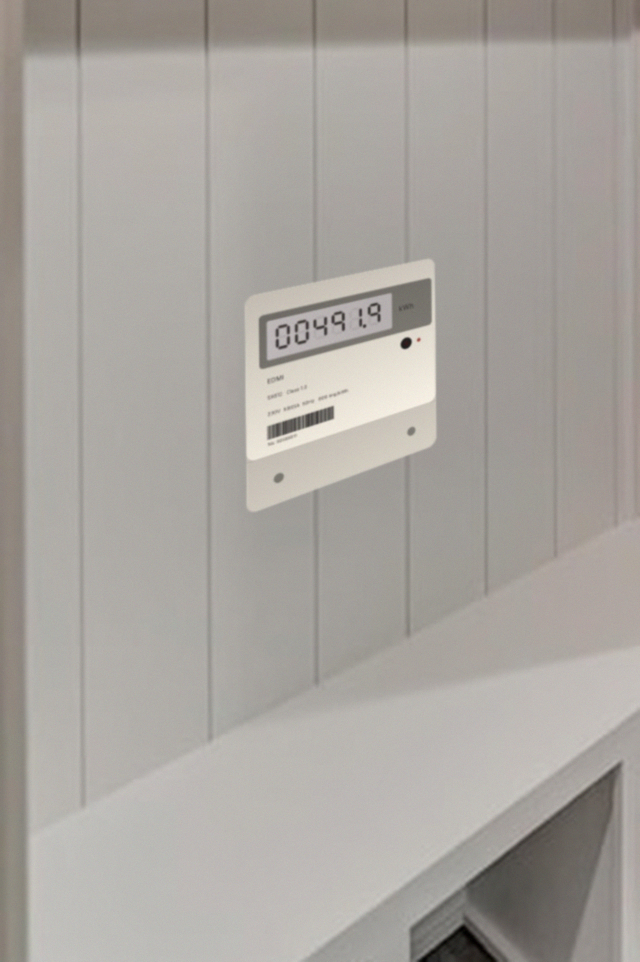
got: 491.9 kWh
